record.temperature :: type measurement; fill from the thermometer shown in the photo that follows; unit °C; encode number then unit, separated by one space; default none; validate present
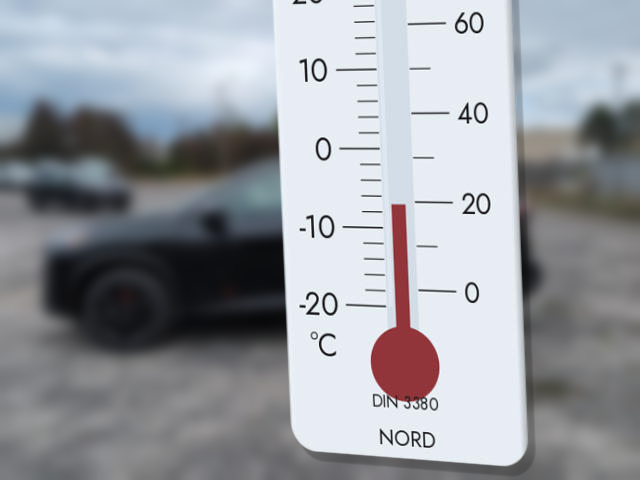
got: -7 °C
